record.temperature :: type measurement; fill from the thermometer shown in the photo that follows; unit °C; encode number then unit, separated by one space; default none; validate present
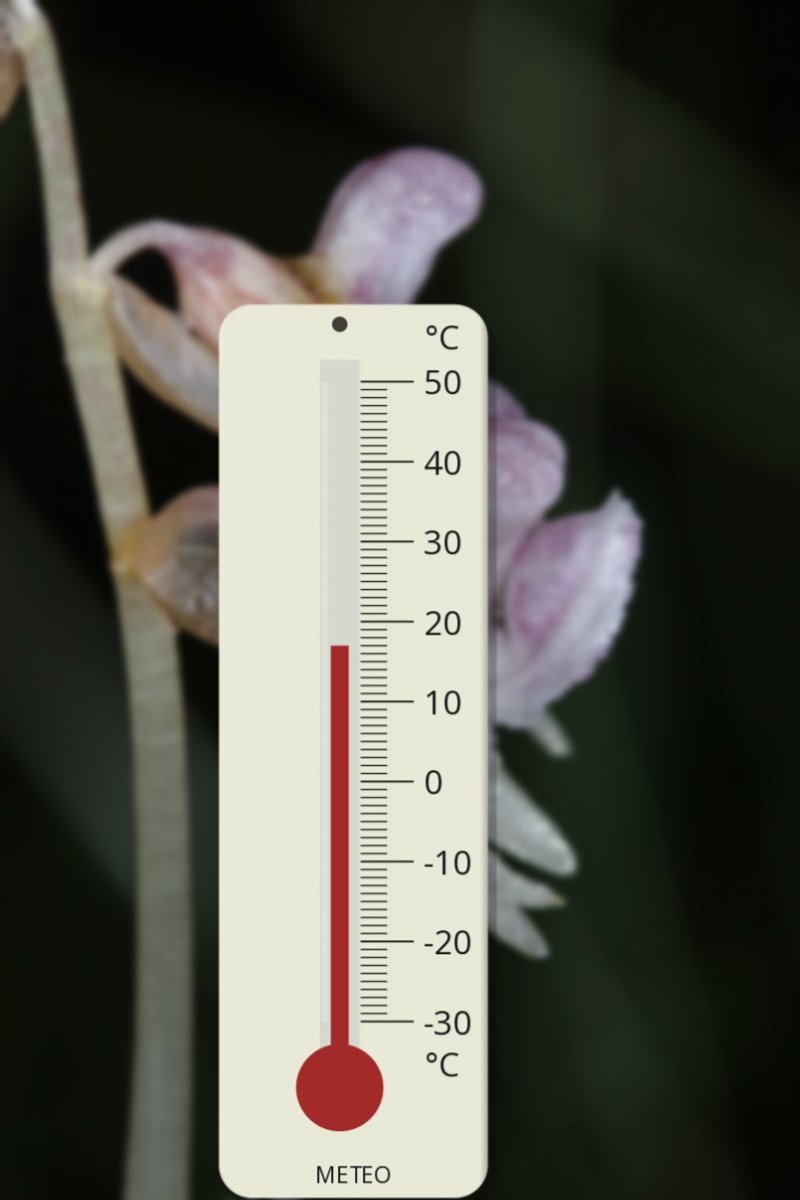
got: 17 °C
